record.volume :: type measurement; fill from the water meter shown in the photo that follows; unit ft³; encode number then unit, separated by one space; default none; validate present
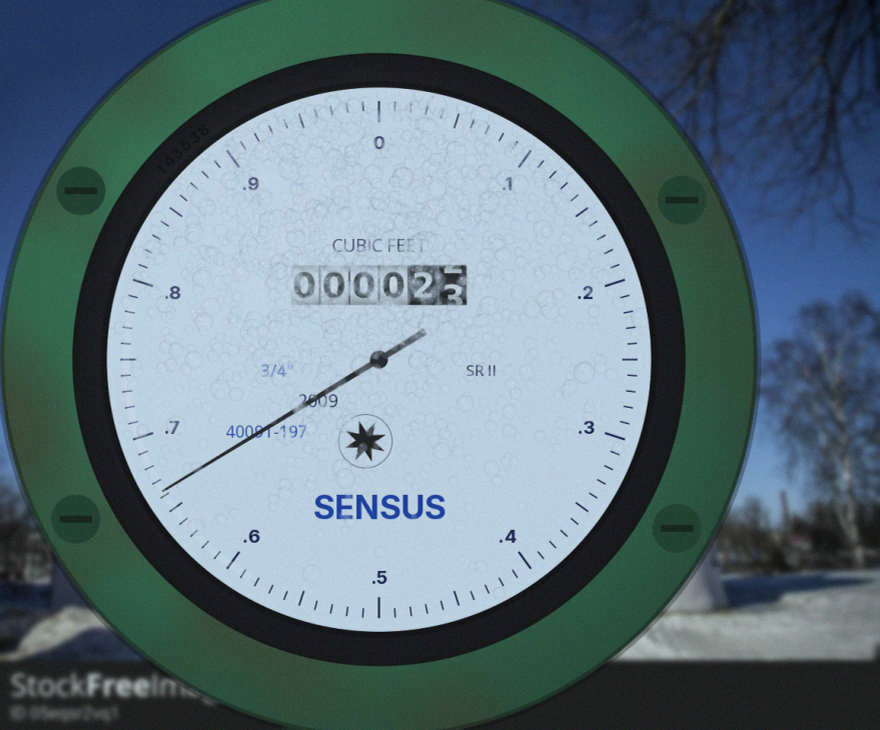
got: 22.66 ft³
